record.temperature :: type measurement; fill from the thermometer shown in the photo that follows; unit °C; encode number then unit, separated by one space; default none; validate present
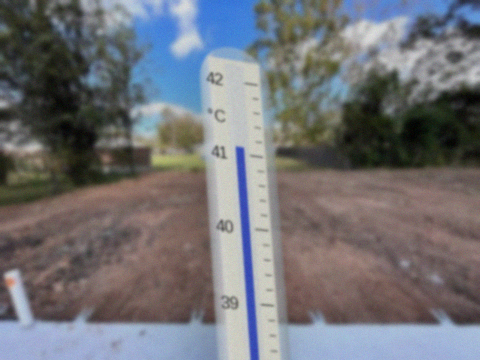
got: 41.1 °C
